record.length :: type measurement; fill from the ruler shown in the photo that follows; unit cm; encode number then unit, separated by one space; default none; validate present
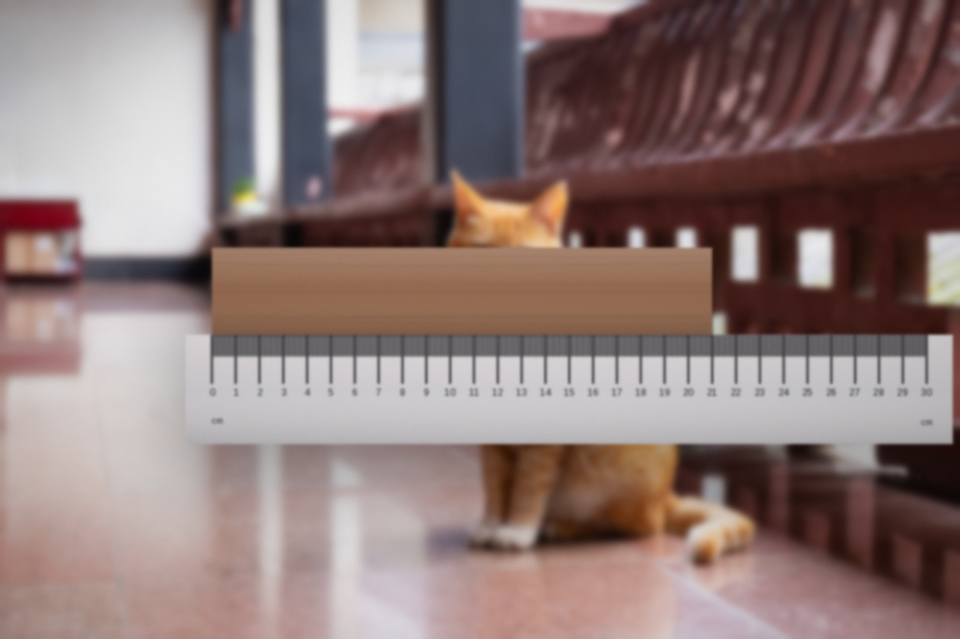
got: 21 cm
